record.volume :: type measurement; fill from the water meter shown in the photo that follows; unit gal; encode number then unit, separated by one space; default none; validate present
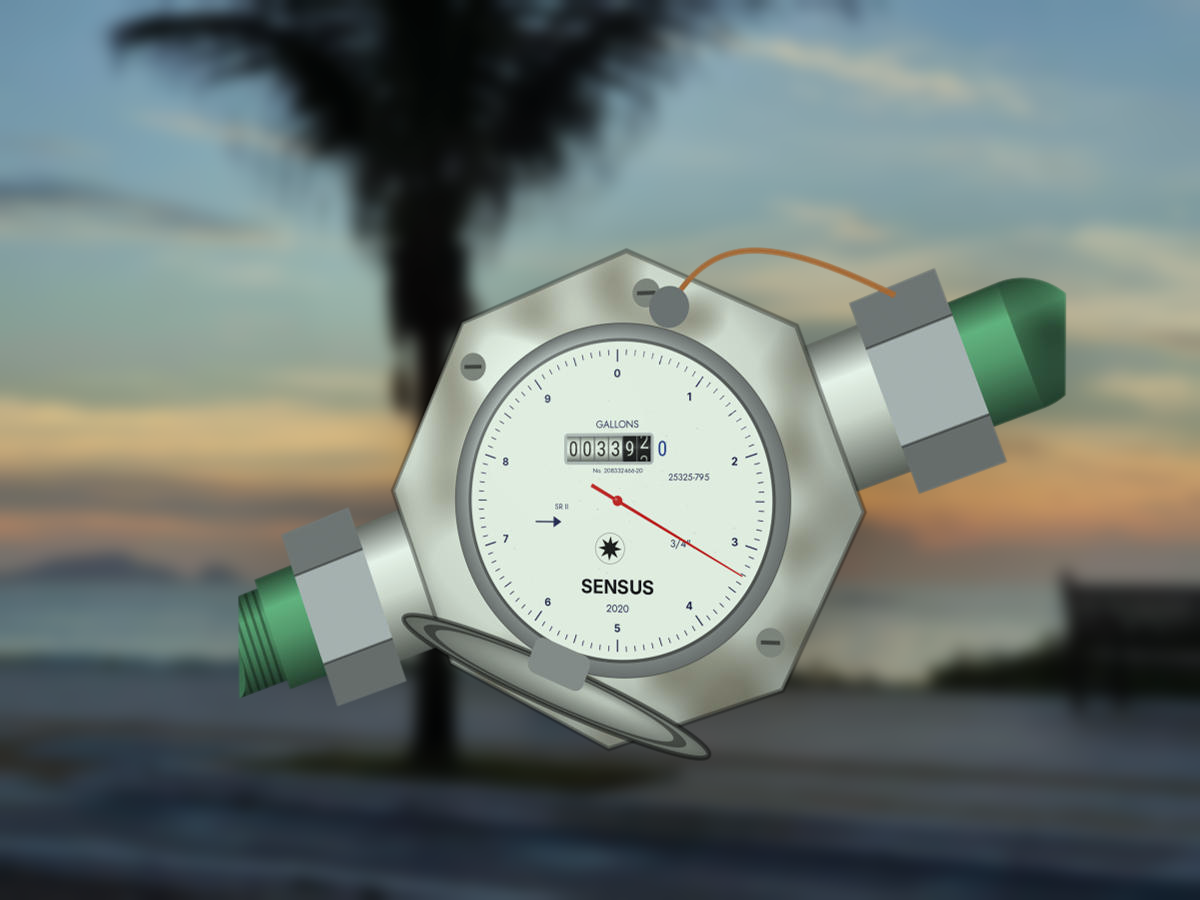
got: 33923.3 gal
